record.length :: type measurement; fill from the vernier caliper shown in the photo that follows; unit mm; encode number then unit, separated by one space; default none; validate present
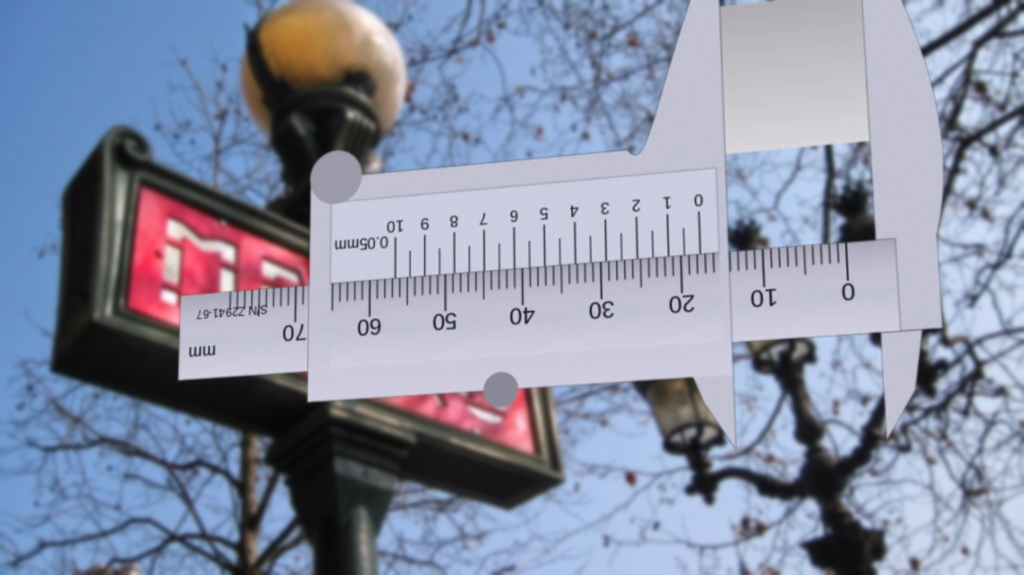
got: 17.6 mm
